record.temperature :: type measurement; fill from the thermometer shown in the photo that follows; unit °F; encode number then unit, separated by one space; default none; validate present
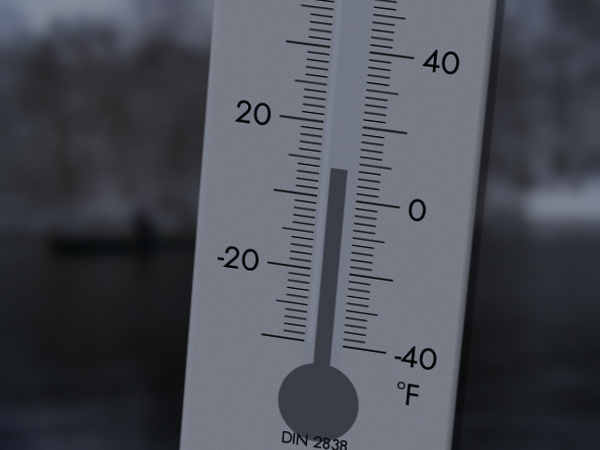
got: 8 °F
